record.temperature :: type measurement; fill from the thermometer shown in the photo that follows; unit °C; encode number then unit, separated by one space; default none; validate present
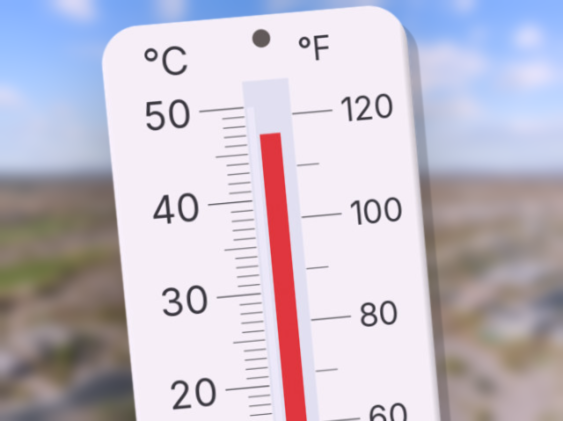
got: 47 °C
